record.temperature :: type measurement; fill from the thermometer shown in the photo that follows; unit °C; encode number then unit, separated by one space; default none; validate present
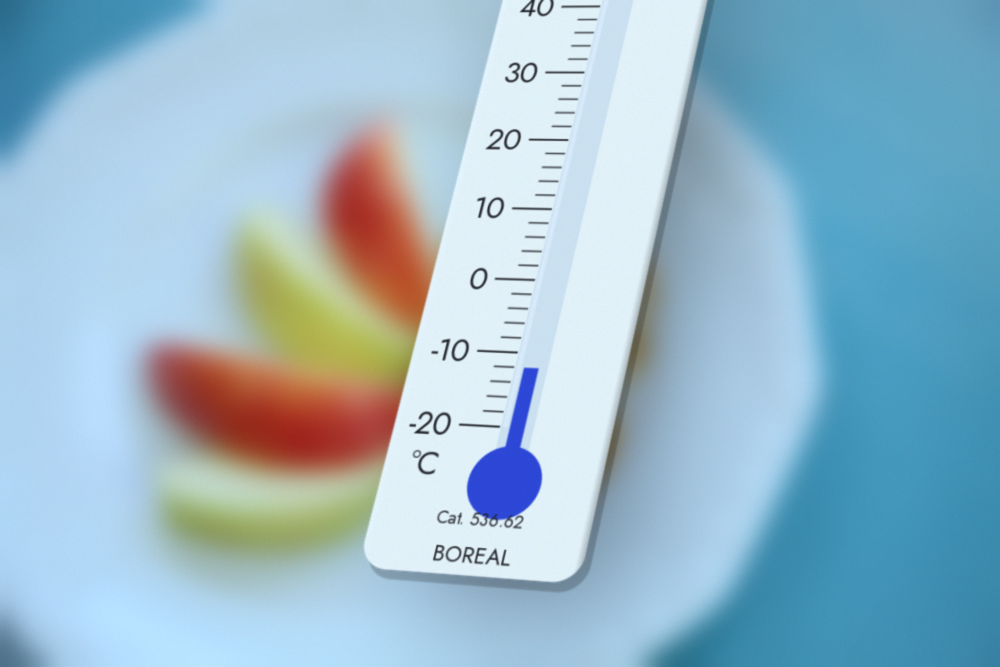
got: -12 °C
